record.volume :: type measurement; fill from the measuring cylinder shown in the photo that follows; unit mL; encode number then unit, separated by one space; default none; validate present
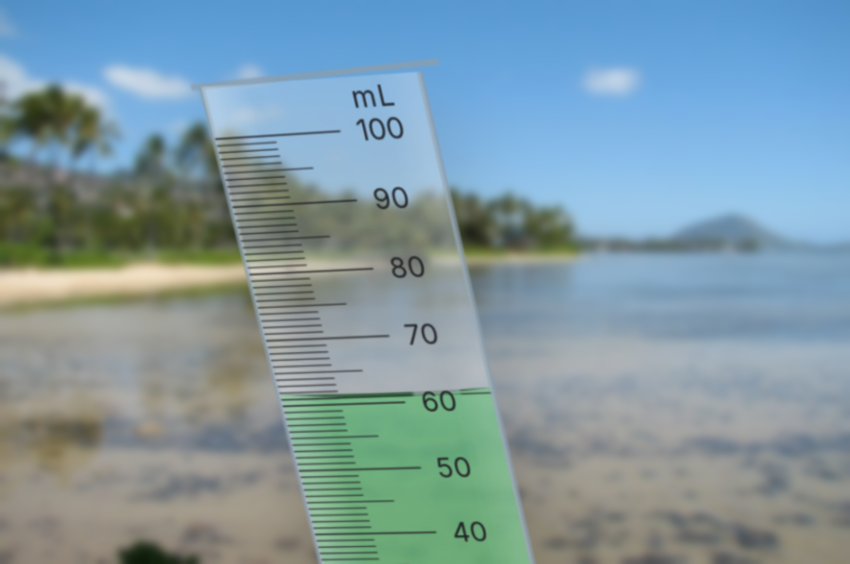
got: 61 mL
